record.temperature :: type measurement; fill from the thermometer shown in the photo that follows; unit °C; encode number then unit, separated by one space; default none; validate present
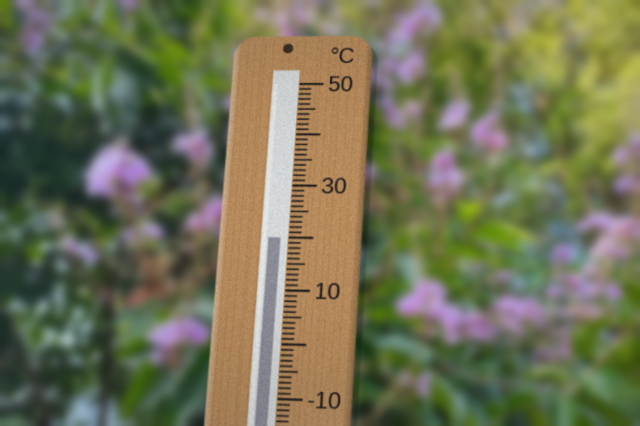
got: 20 °C
